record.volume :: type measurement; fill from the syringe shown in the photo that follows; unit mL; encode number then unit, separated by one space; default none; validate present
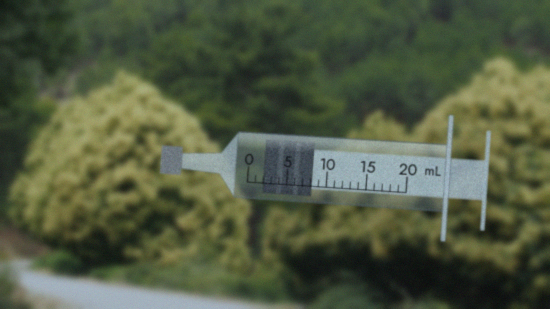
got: 2 mL
